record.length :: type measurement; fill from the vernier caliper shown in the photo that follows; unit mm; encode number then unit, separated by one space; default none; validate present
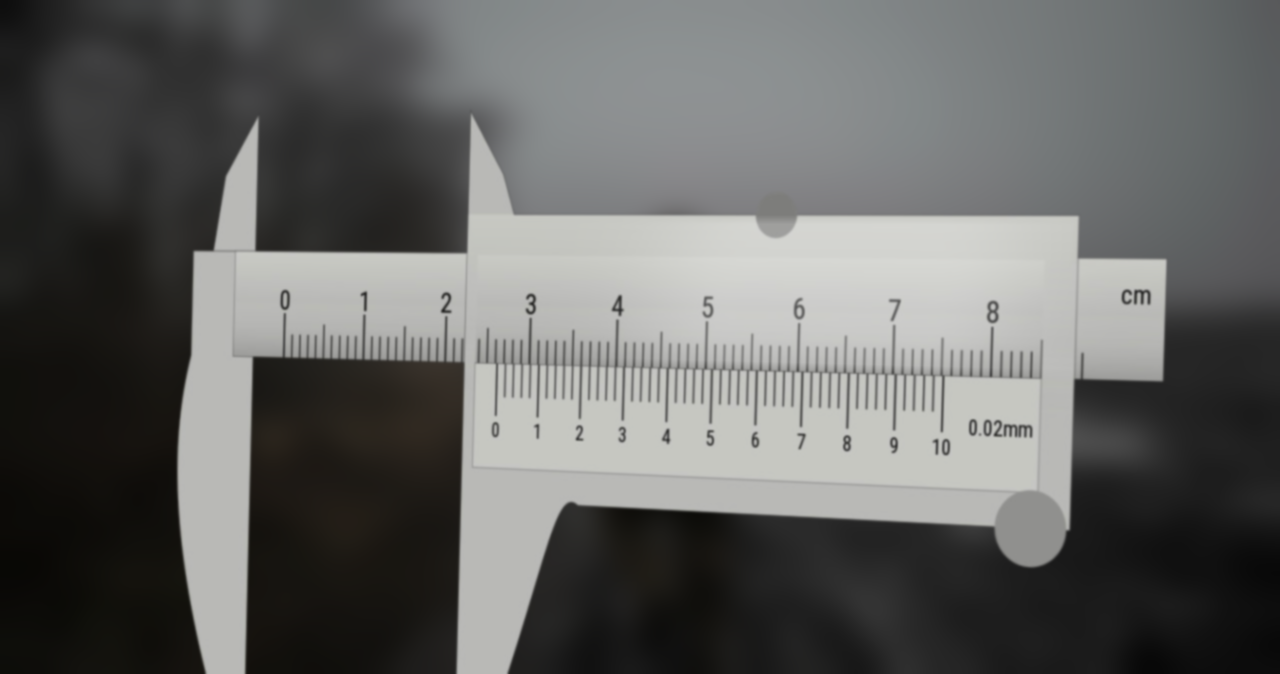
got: 26.2 mm
